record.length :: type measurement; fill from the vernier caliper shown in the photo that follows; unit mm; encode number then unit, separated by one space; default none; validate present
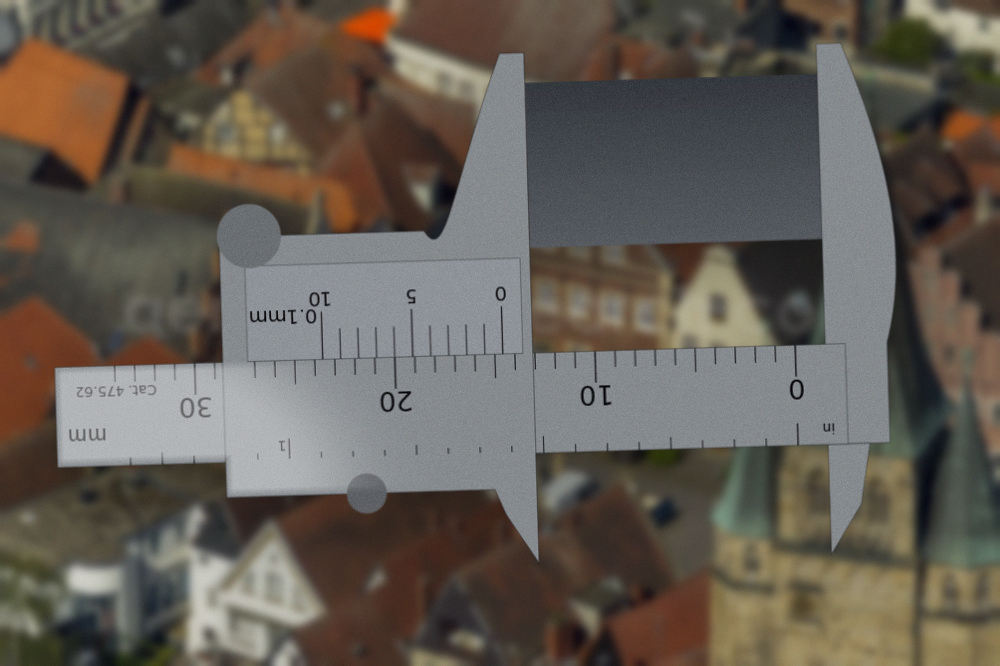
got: 14.6 mm
